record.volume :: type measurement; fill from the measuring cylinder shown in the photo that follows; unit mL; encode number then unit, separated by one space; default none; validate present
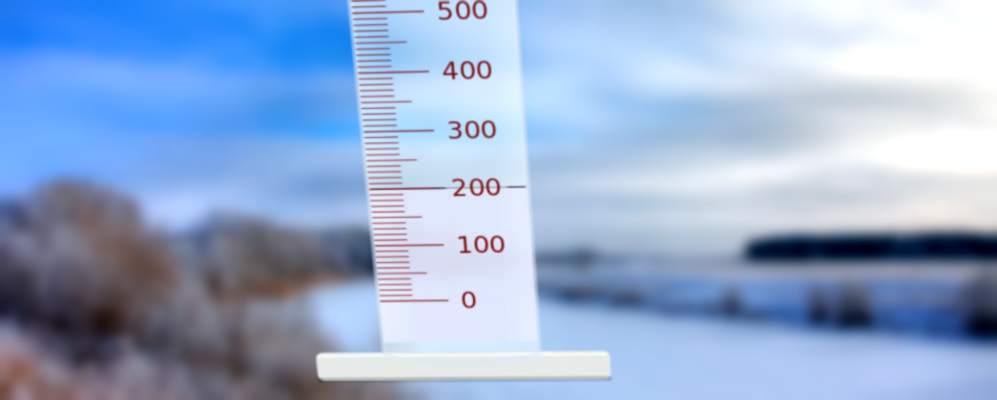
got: 200 mL
